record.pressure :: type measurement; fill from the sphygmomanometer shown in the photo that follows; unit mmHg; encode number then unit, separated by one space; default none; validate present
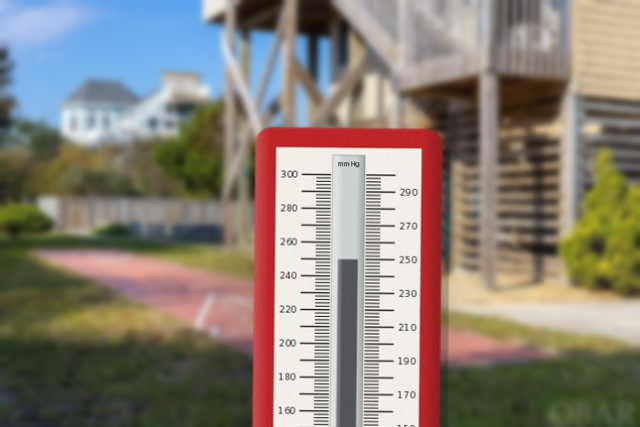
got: 250 mmHg
